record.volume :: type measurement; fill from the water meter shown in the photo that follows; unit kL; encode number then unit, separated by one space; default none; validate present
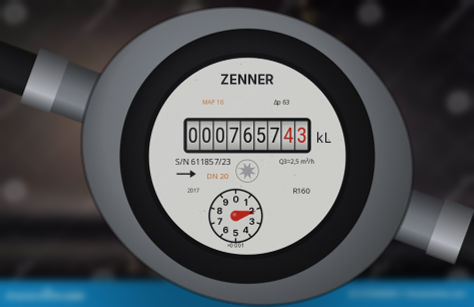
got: 7657.432 kL
